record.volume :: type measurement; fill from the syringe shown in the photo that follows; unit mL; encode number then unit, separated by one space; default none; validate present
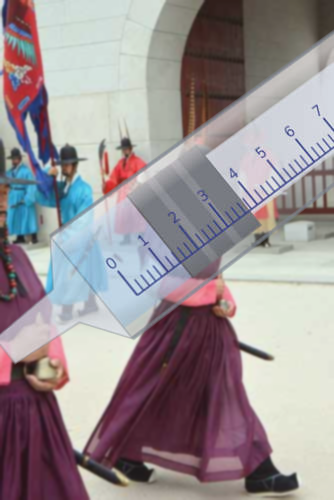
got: 1.4 mL
